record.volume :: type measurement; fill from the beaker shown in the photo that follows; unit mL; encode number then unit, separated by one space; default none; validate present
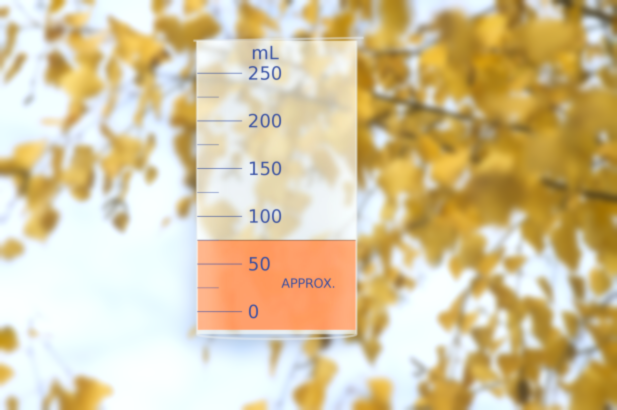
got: 75 mL
